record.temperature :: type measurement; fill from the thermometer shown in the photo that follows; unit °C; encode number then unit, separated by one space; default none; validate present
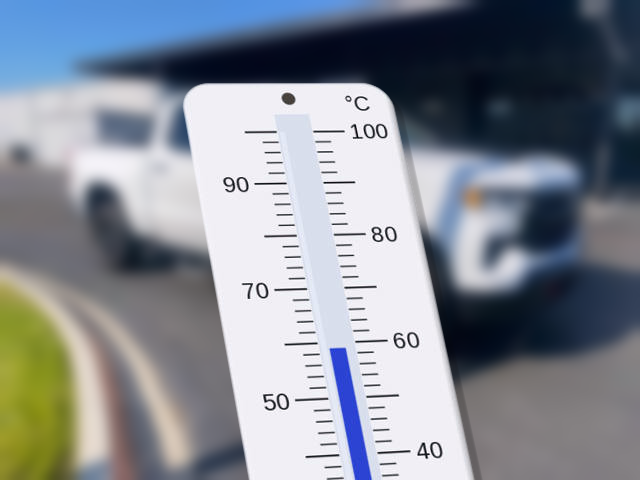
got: 59 °C
